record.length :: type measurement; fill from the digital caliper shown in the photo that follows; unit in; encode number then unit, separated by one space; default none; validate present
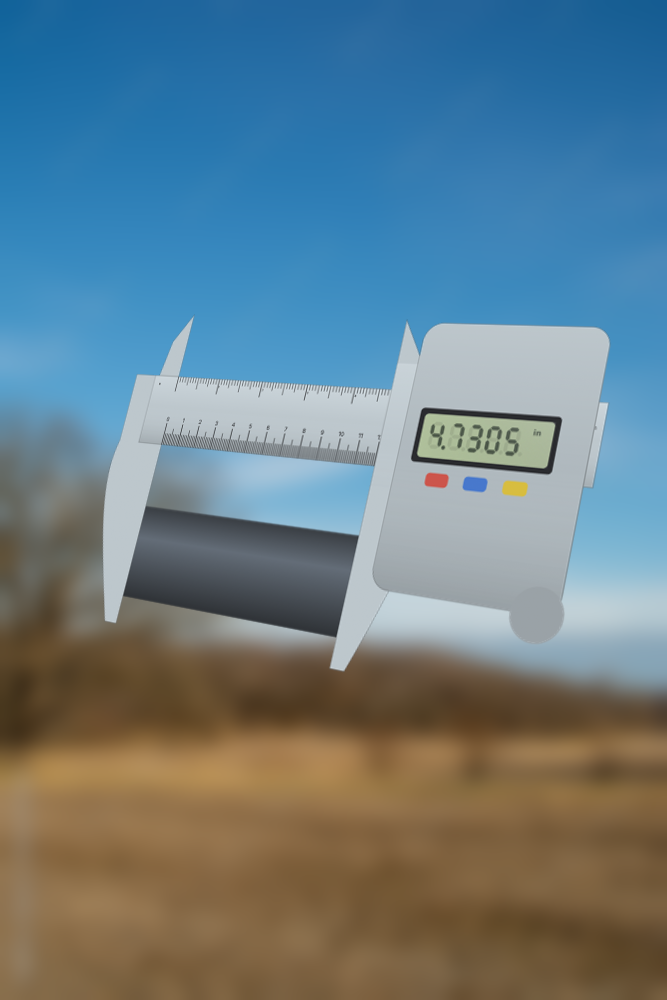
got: 4.7305 in
